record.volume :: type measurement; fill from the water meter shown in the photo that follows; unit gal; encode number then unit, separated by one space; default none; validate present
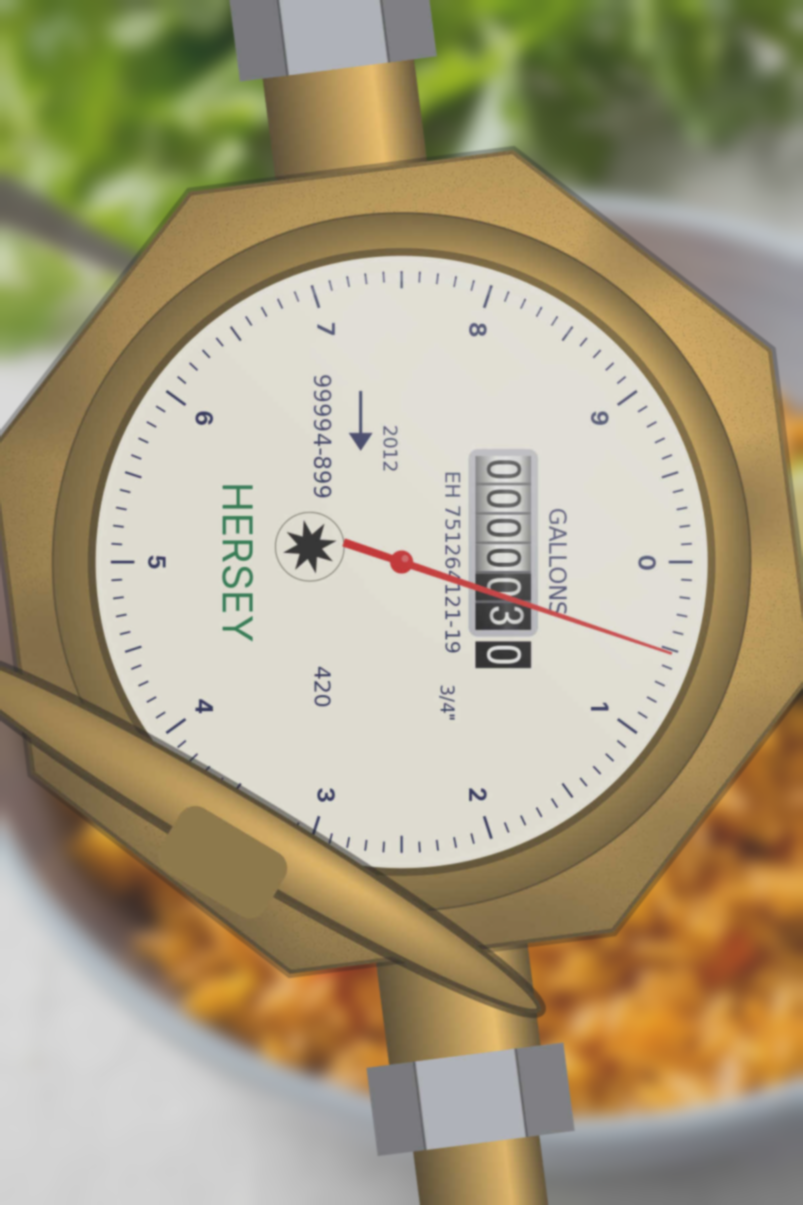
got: 30.5 gal
